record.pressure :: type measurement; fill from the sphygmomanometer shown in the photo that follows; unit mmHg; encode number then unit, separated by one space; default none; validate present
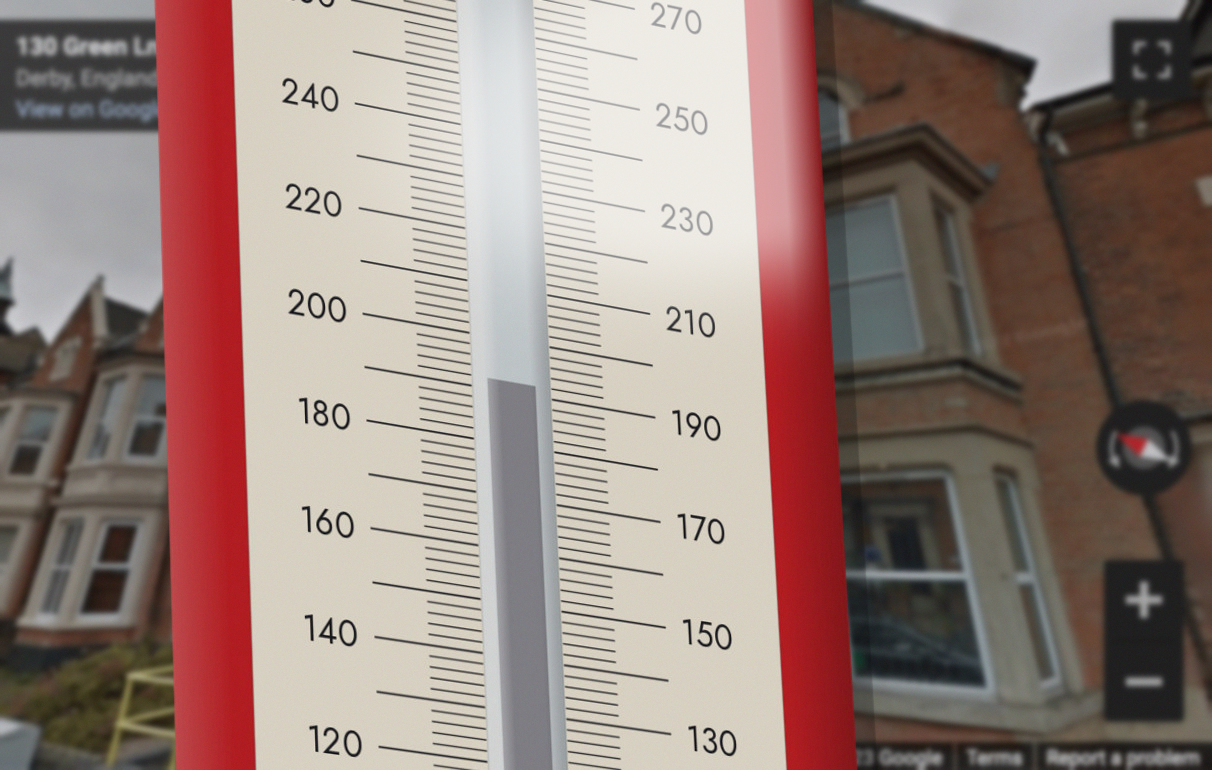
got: 192 mmHg
